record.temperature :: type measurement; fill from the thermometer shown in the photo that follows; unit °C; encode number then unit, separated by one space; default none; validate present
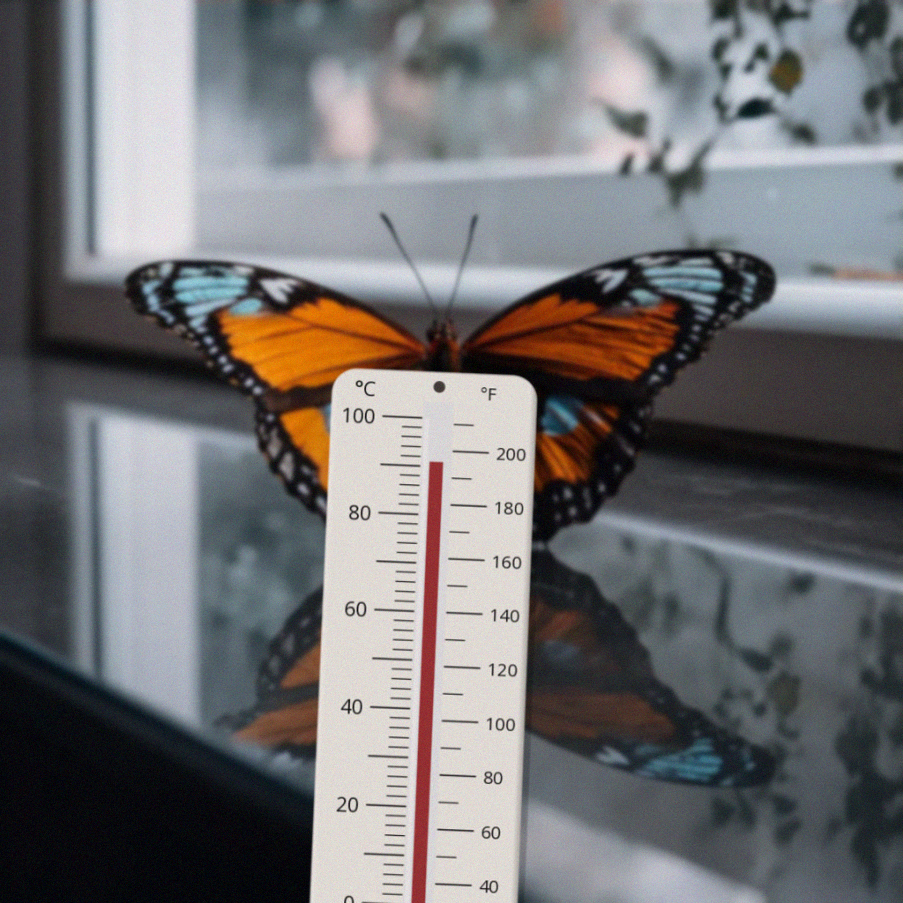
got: 91 °C
